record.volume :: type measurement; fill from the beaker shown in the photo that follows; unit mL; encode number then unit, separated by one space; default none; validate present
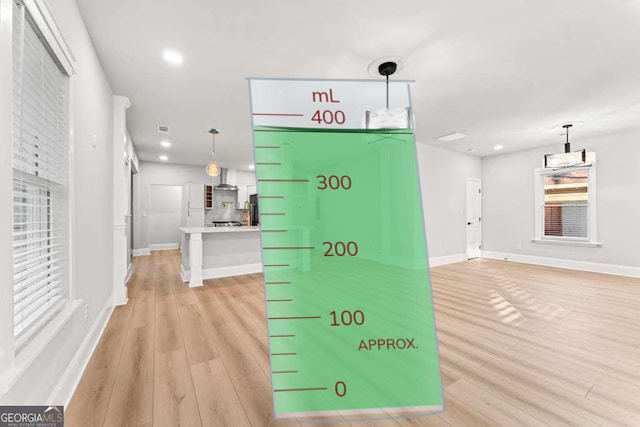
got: 375 mL
